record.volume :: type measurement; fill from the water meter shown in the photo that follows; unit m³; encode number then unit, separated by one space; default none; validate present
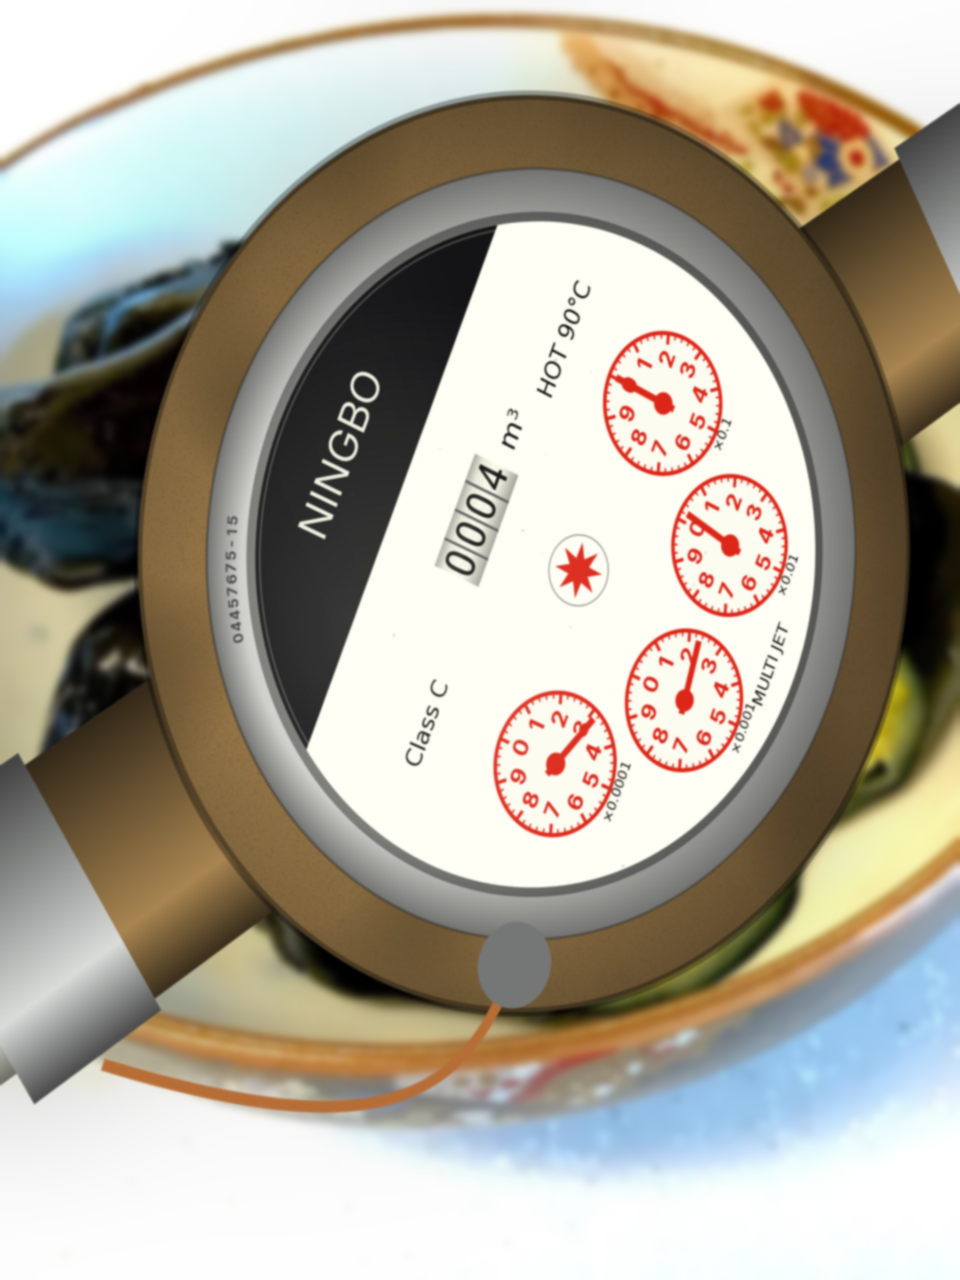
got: 4.0023 m³
